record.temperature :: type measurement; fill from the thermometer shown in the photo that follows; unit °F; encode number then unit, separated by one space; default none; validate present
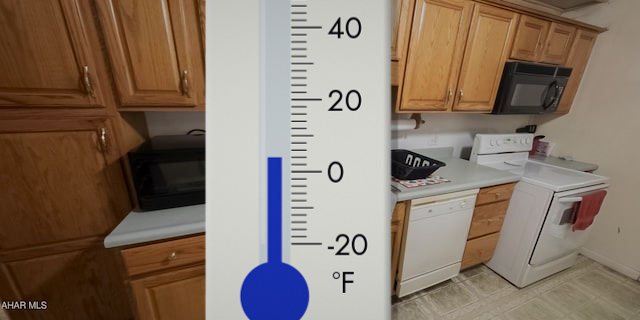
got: 4 °F
